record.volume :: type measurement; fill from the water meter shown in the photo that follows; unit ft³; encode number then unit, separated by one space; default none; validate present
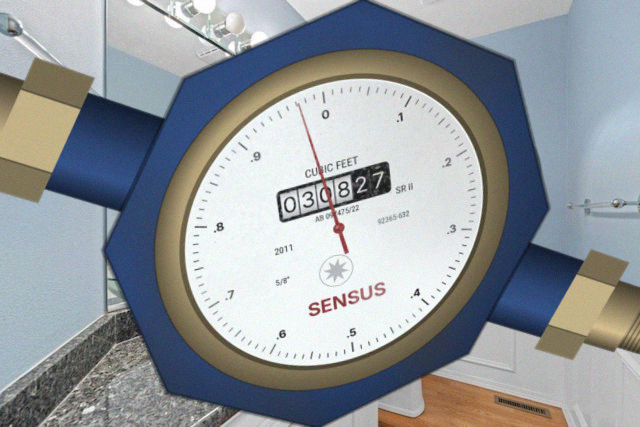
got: 30826.97 ft³
